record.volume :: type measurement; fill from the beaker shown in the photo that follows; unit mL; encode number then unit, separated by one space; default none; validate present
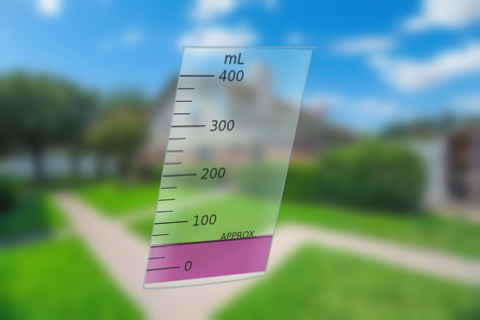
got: 50 mL
